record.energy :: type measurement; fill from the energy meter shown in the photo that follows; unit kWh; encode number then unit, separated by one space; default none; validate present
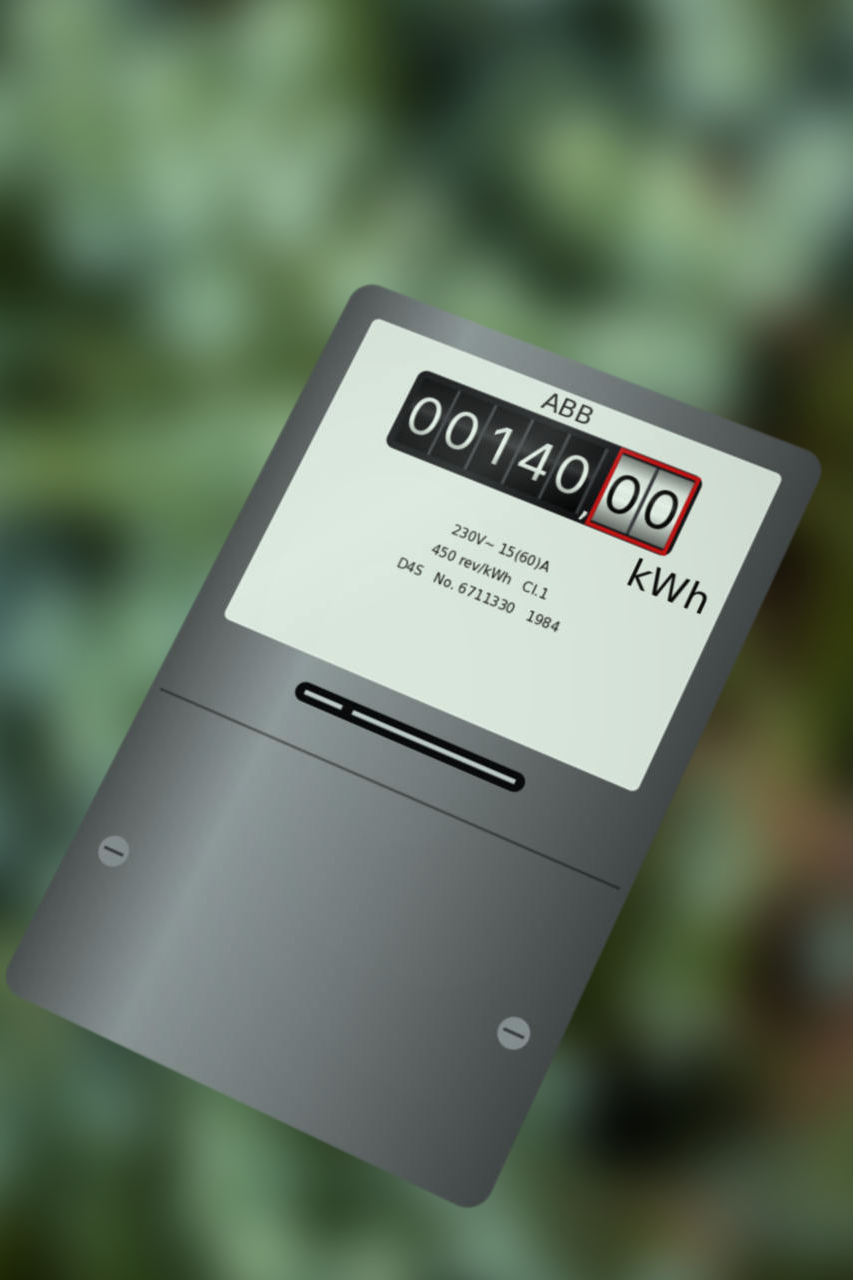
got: 140.00 kWh
